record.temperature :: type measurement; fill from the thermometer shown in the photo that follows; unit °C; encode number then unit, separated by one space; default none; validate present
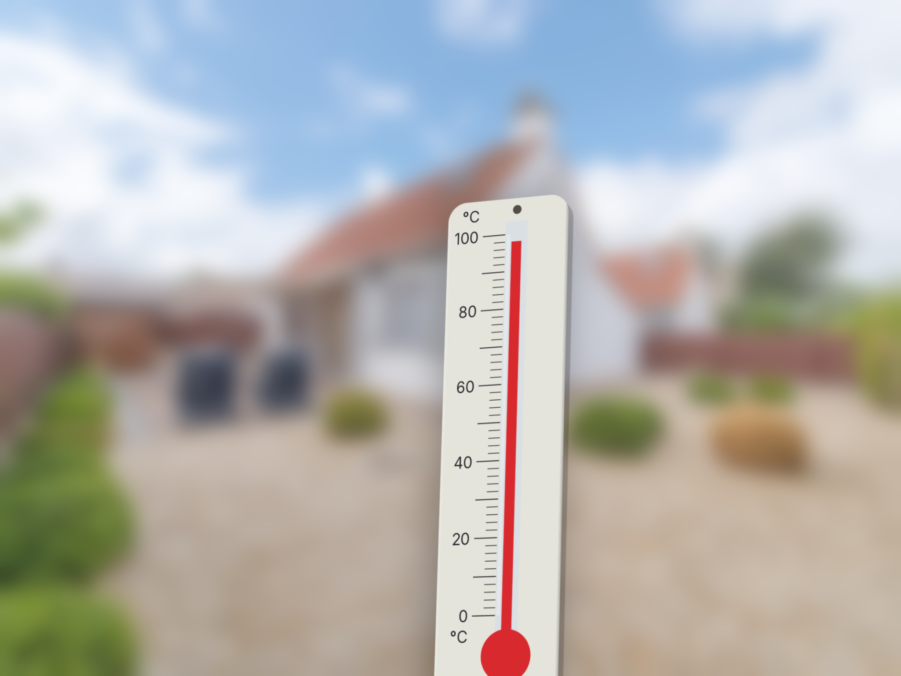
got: 98 °C
